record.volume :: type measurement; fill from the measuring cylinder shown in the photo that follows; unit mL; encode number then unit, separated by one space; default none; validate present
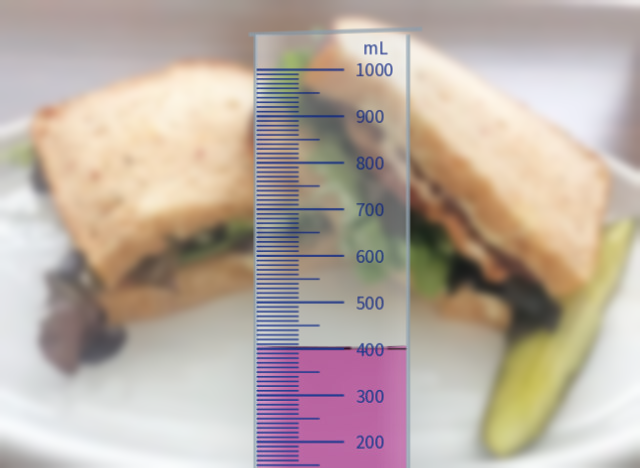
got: 400 mL
